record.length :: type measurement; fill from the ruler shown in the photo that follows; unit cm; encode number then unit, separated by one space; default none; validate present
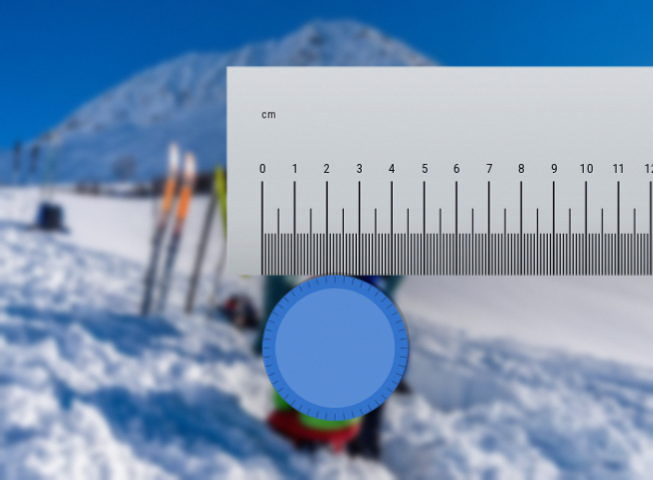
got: 4.5 cm
